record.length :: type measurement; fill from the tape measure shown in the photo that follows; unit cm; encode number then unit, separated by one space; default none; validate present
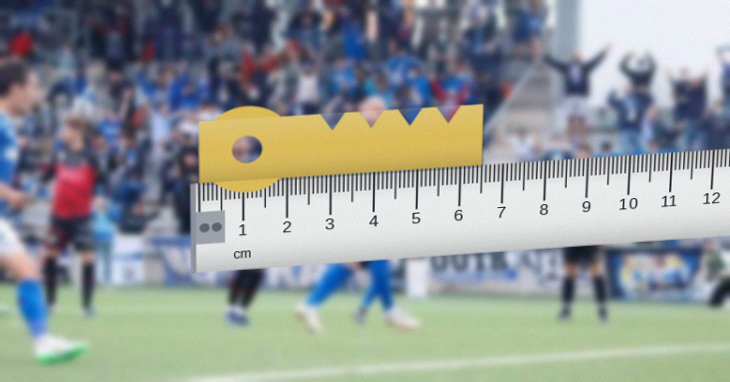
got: 6.5 cm
